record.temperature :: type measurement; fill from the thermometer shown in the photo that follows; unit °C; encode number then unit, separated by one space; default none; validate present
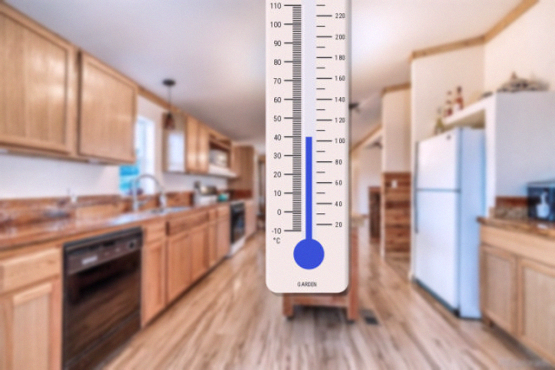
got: 40 °C
